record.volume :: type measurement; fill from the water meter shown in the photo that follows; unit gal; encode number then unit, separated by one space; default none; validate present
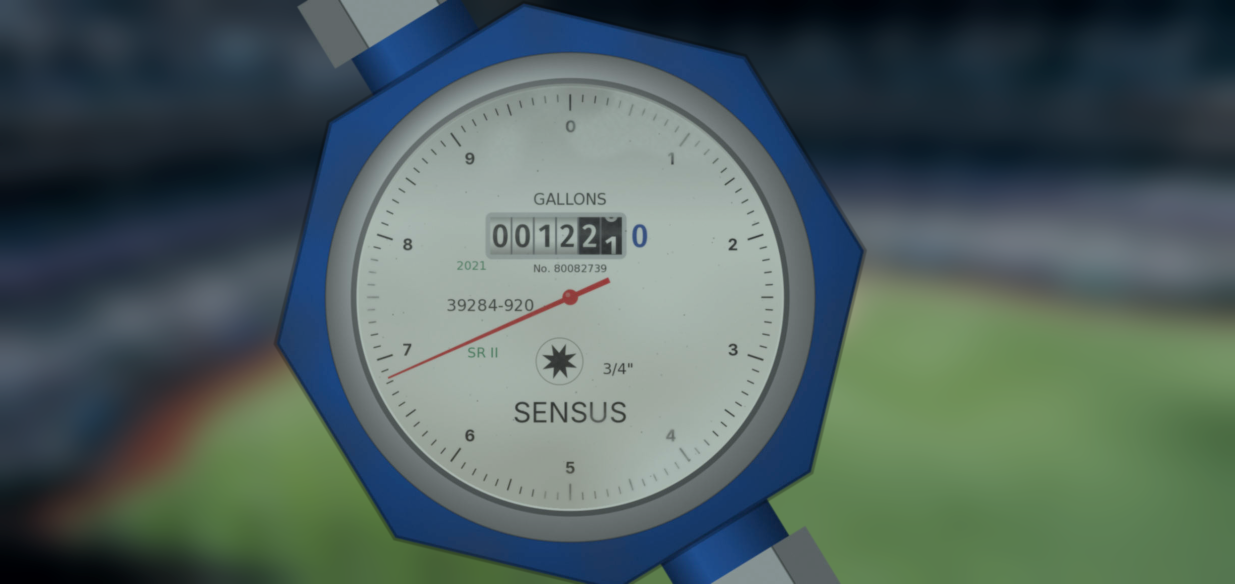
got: 12206.8 gal
